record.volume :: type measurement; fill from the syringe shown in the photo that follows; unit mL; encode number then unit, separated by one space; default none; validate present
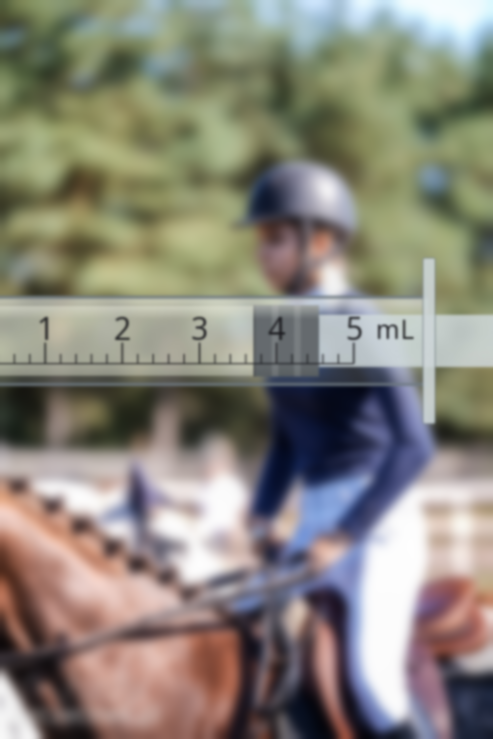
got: 3.7 mL
